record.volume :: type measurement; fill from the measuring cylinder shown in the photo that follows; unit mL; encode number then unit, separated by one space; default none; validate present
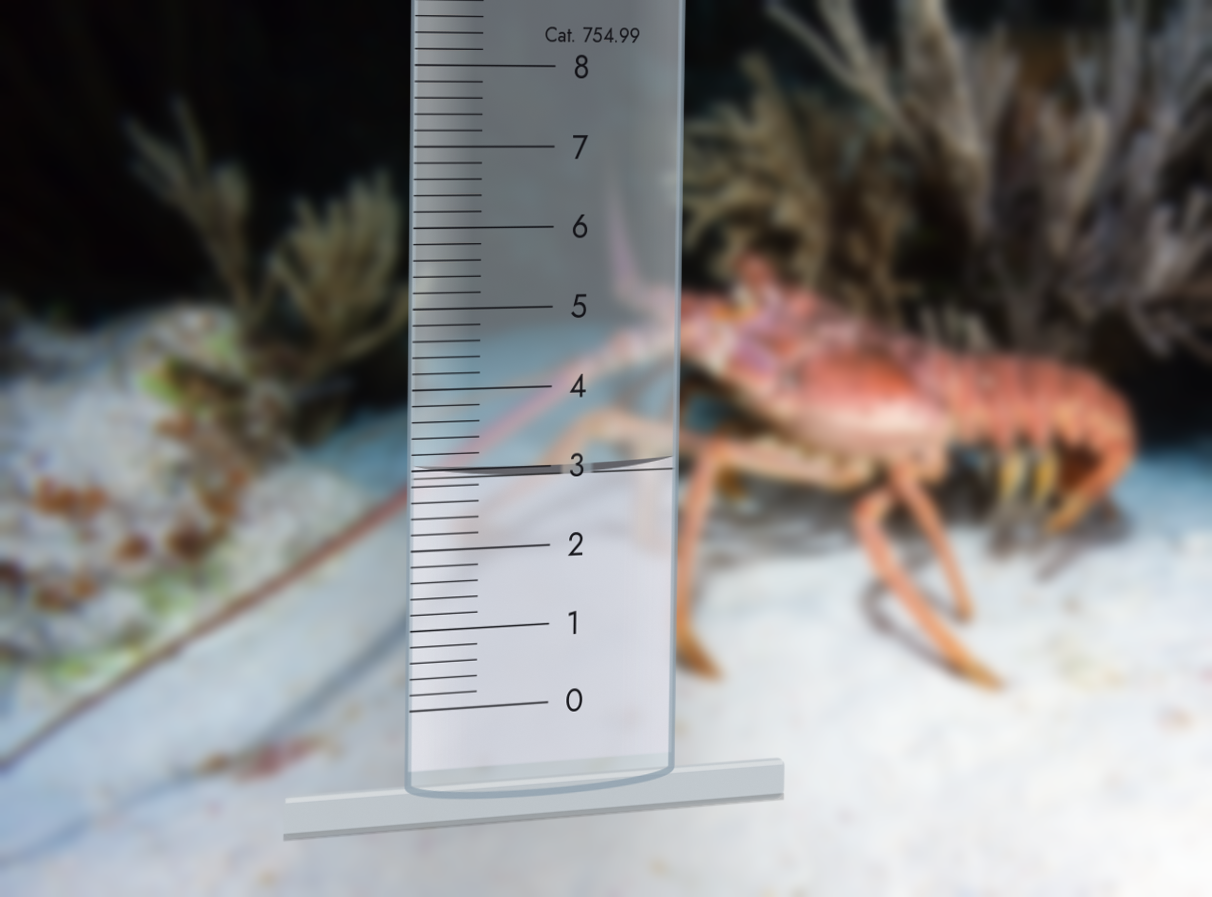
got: 2.9 mL
